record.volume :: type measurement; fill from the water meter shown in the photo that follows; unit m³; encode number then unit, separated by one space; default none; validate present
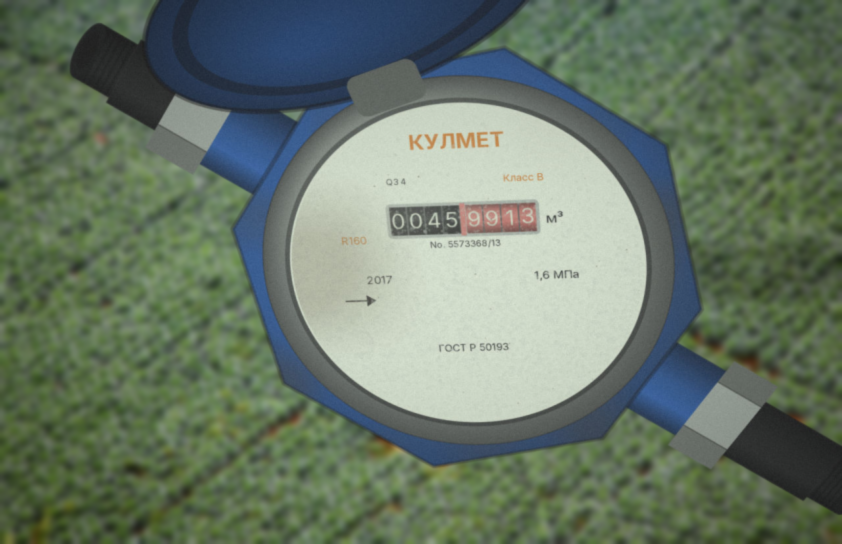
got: 45.9913 m³
